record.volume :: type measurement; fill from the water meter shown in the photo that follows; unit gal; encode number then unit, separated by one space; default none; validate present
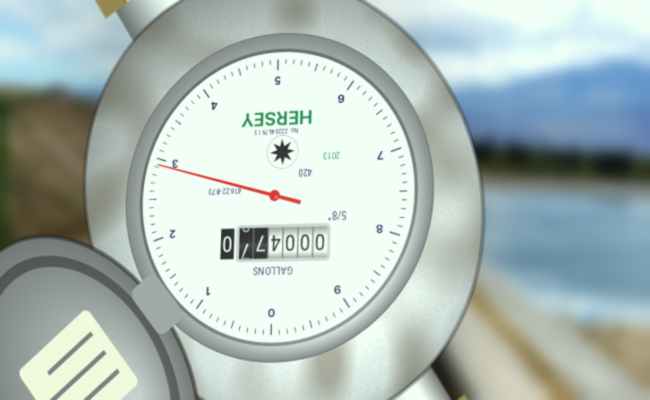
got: 4772.9 gal
